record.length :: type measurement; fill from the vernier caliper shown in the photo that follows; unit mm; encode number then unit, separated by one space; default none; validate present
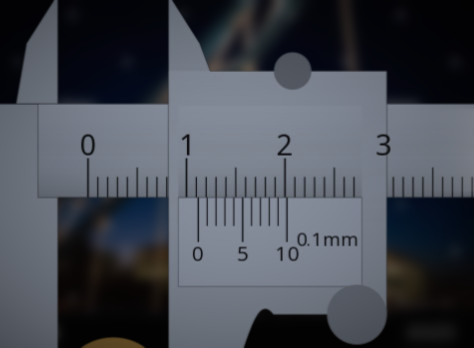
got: 11.2 mm
